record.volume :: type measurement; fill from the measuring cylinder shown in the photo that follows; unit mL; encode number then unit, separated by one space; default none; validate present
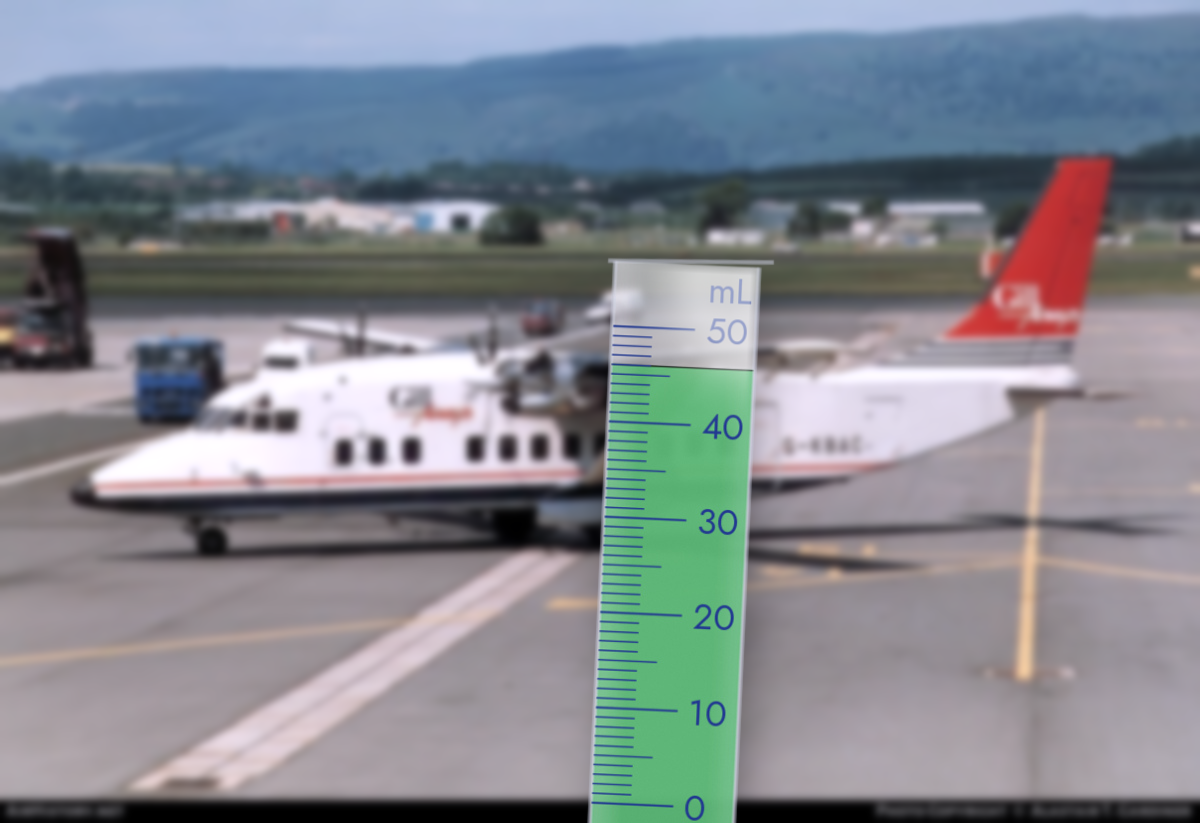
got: 46 mL
